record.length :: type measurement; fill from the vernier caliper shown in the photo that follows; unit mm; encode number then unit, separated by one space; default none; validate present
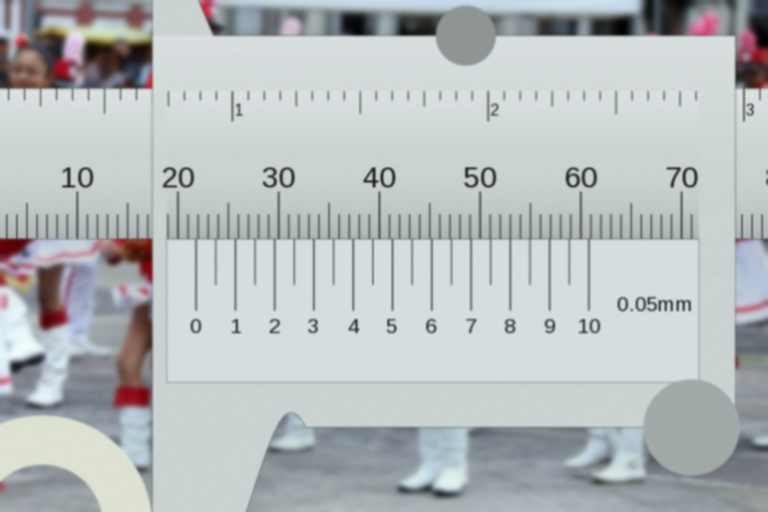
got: 21.8 mm
